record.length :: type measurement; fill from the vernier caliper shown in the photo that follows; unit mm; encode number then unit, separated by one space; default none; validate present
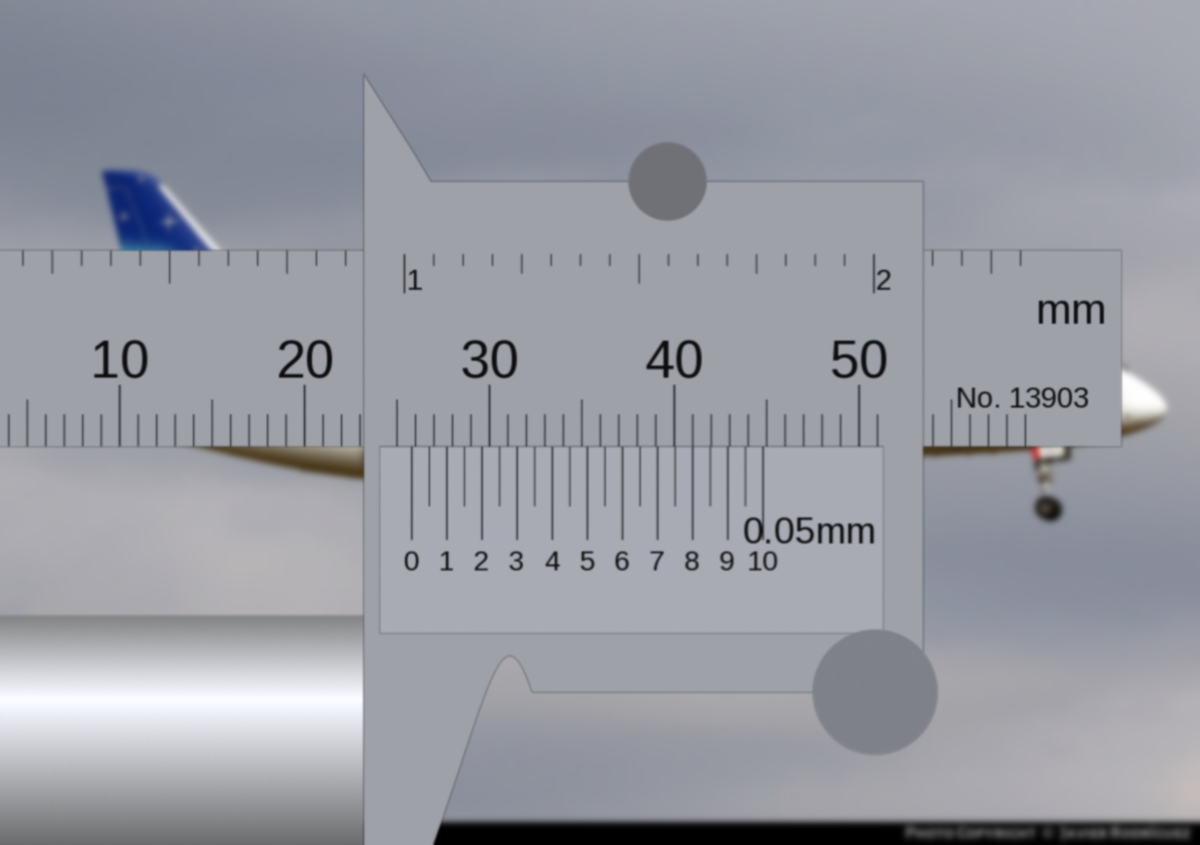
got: 25.8 mm
